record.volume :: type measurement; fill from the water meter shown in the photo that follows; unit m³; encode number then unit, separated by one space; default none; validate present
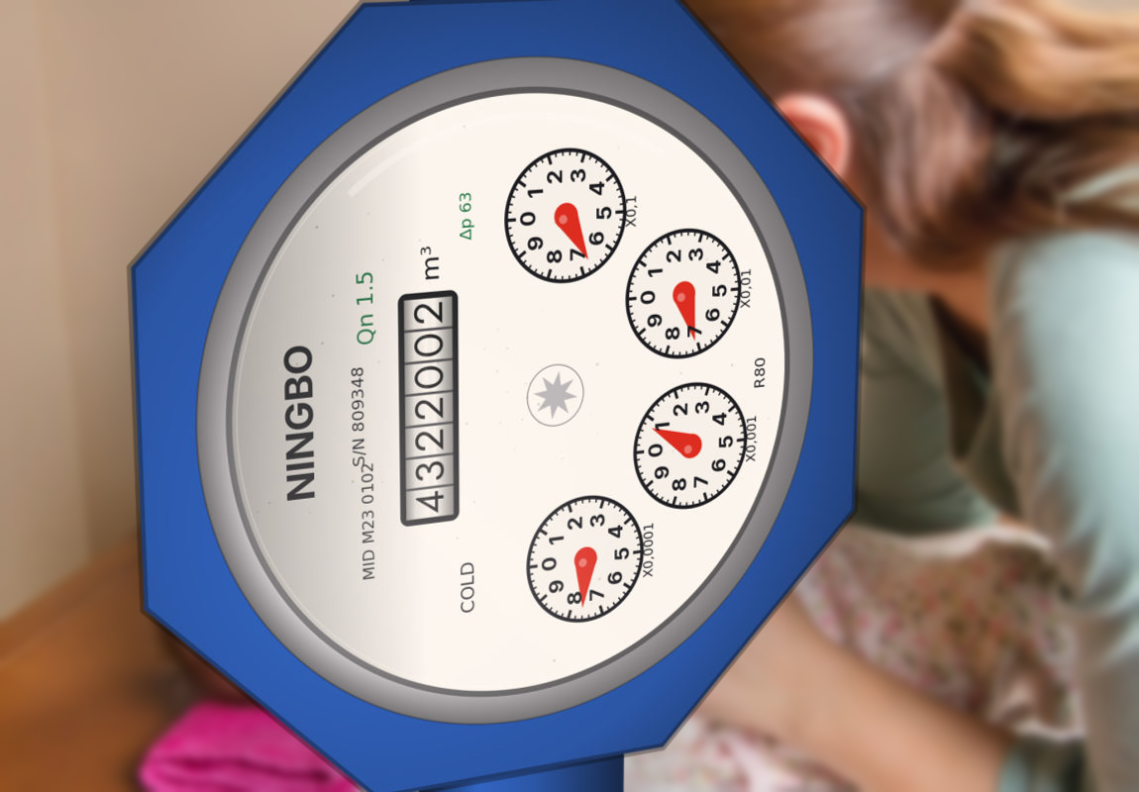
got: 4322002.6707 m³
